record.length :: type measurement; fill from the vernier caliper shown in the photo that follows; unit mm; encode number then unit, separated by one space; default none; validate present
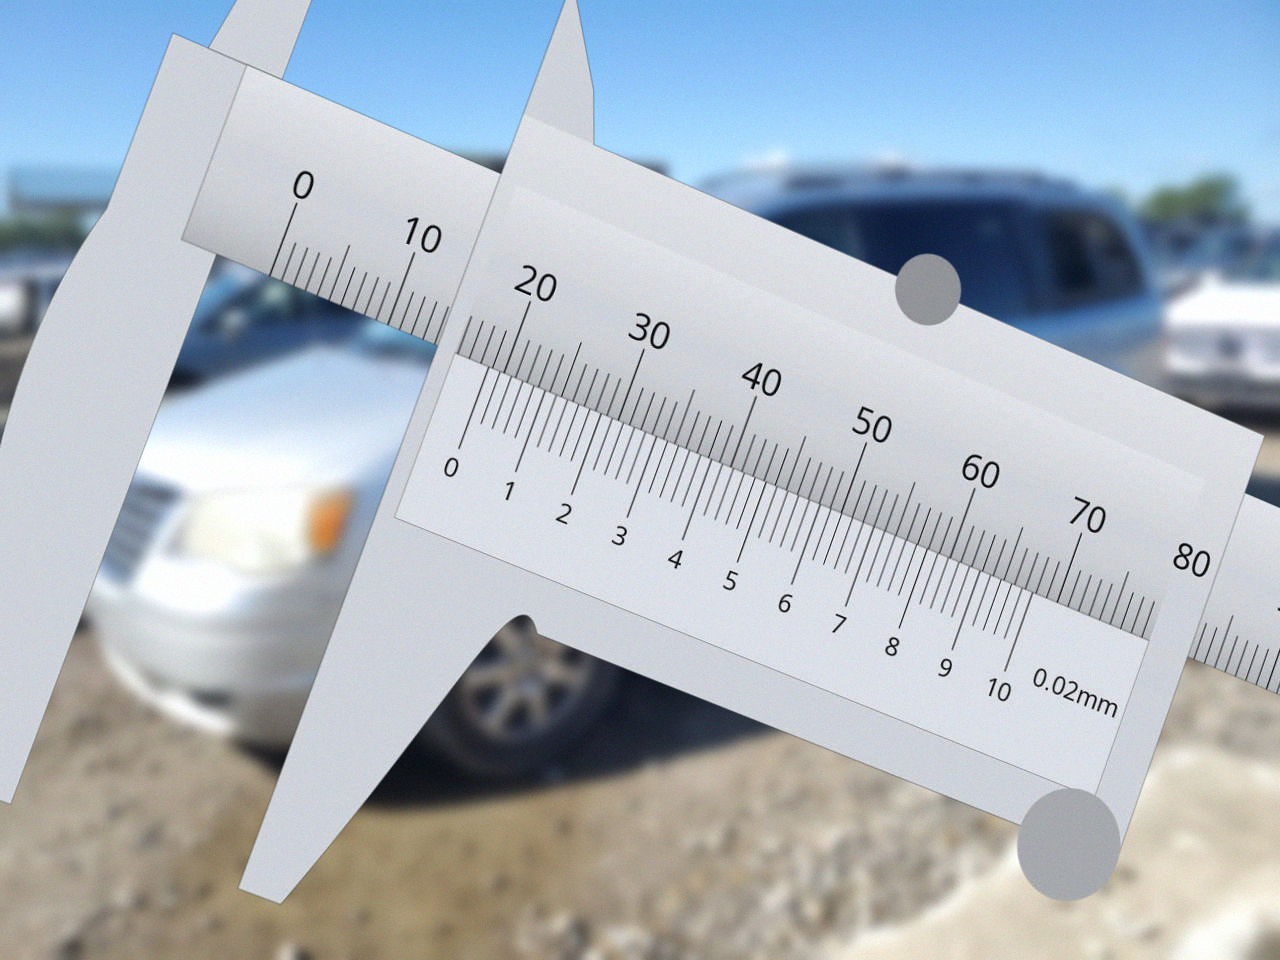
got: 18.7 mm
